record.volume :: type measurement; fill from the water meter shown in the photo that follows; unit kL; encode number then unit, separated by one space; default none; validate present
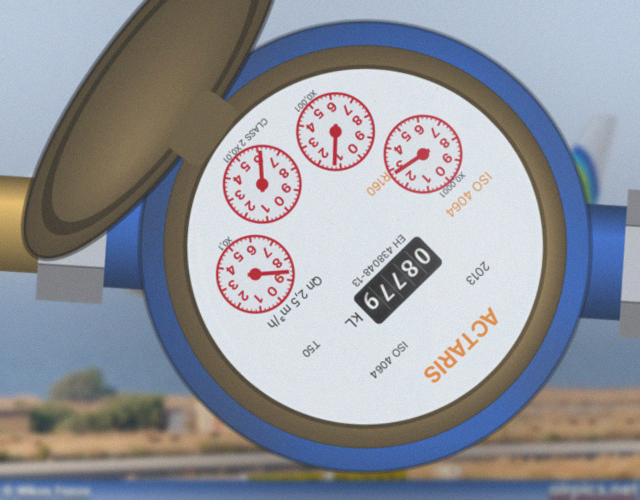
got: 8778.8612 kL
